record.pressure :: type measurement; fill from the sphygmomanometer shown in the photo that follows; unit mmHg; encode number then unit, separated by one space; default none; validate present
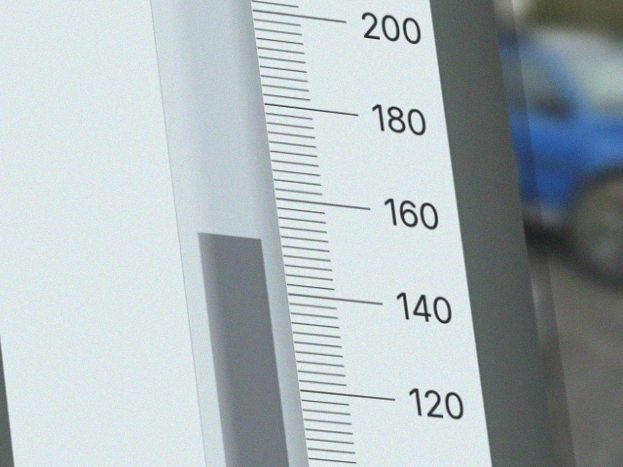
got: 151 mmHg
